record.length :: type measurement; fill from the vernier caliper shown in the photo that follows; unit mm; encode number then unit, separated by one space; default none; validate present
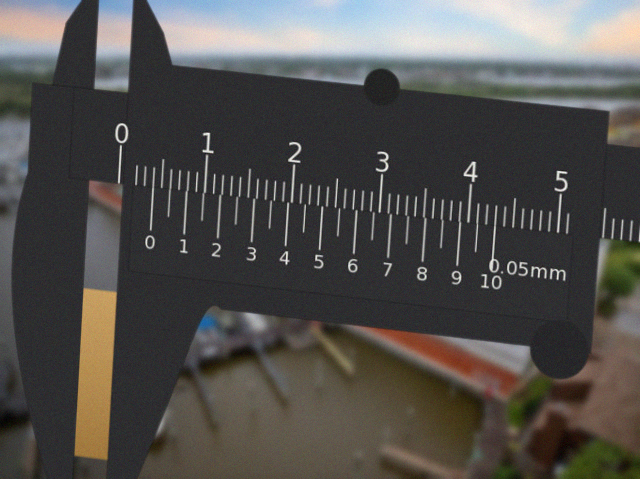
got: 4.0 mm
